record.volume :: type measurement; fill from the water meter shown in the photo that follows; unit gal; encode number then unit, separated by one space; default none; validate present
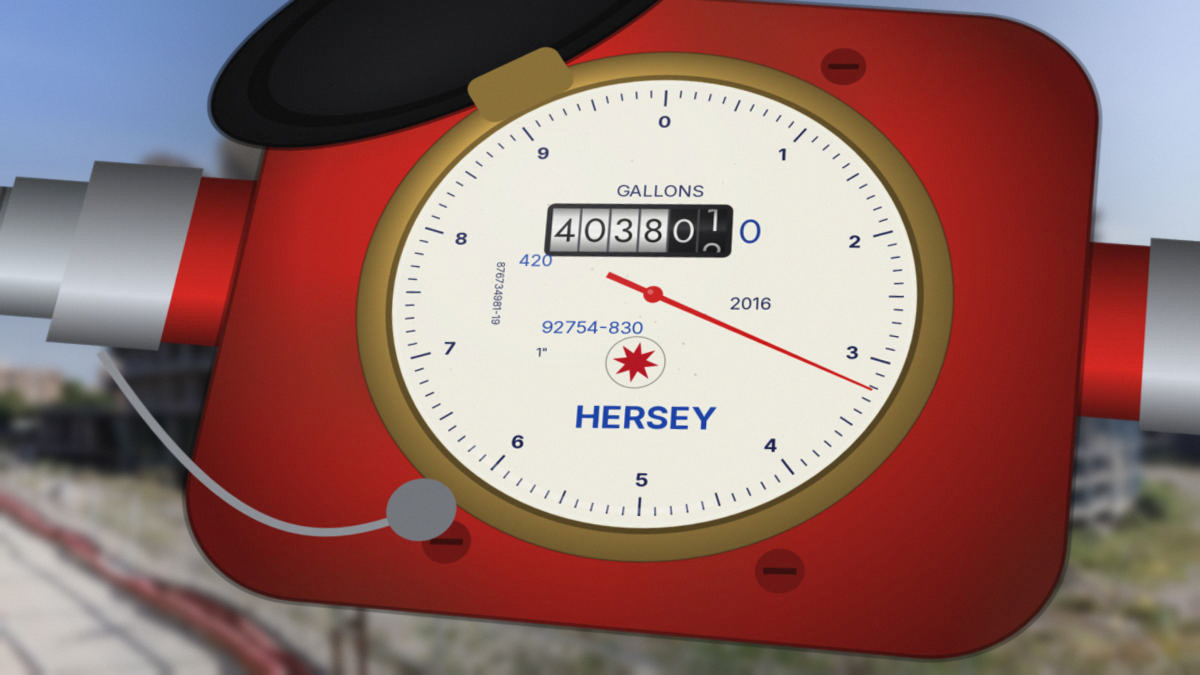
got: 4038013.2 gal
